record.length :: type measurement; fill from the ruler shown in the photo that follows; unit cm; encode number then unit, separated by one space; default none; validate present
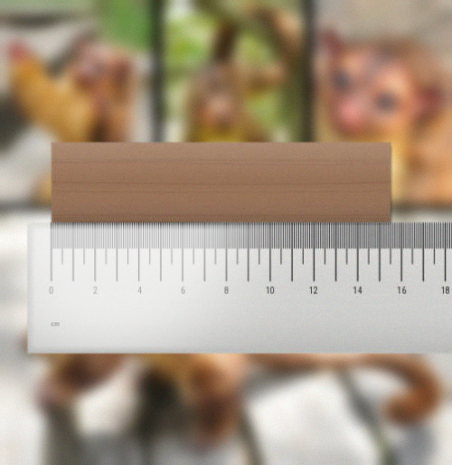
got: 15.5 cm
